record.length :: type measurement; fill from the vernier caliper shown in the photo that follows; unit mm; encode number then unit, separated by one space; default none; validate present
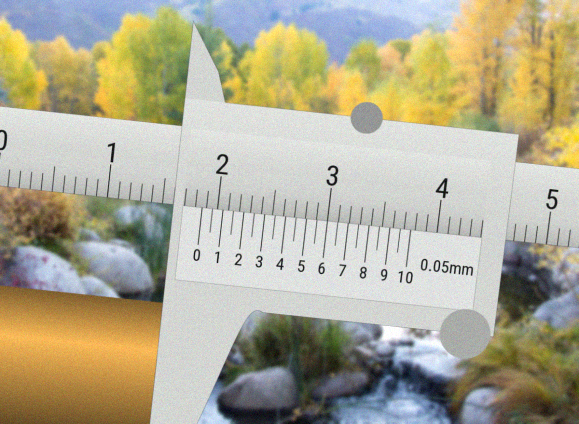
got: 18.6 mm
